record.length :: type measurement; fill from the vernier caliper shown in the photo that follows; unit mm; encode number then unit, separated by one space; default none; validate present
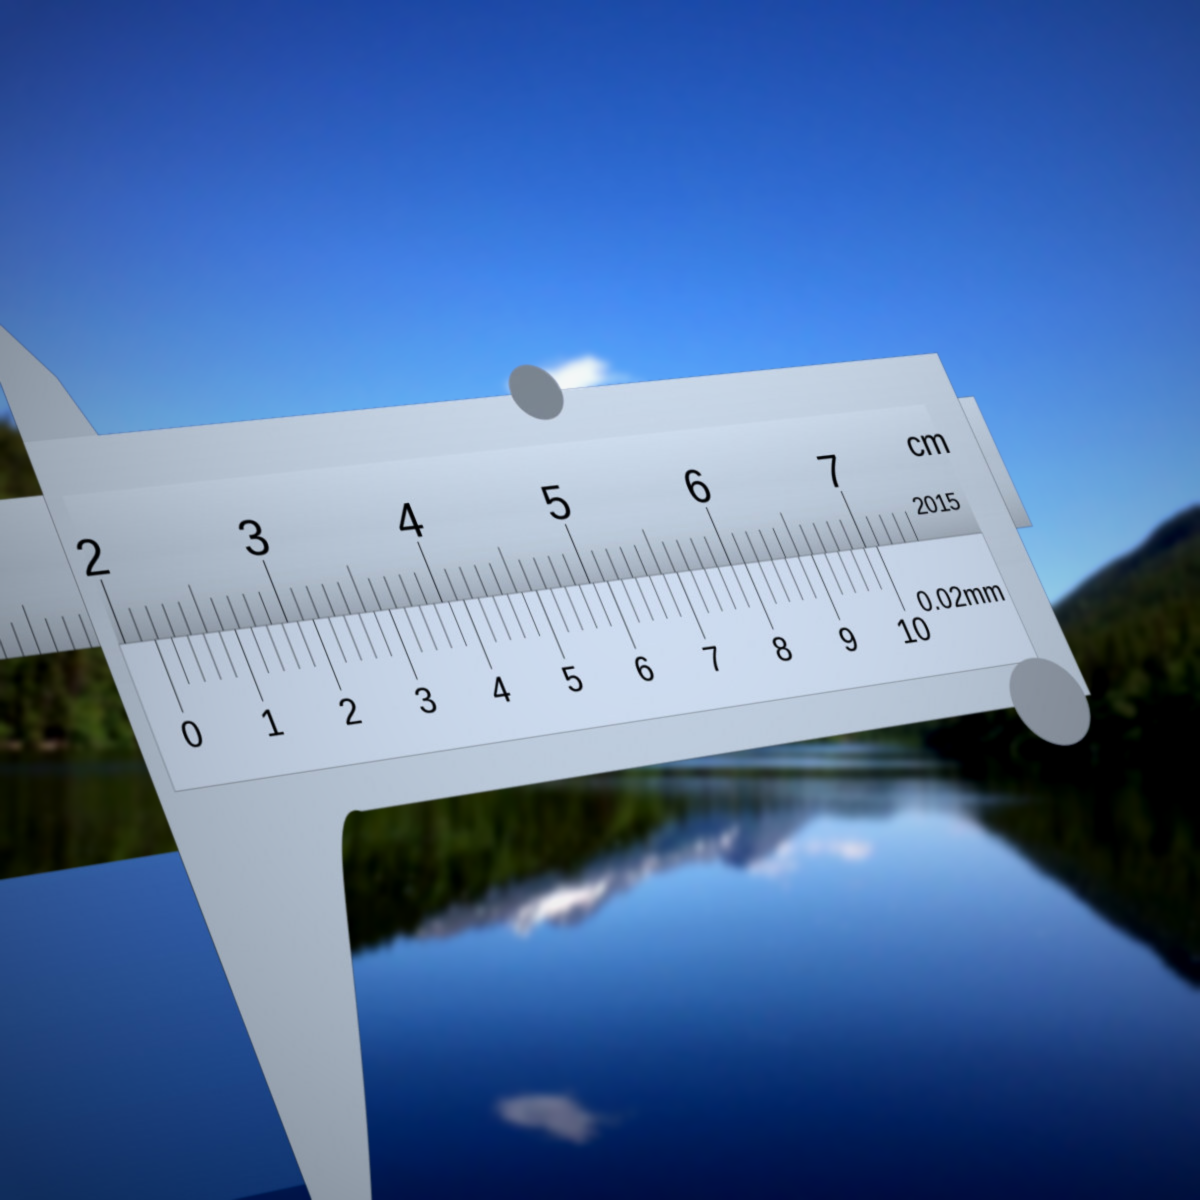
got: 21.8 mm
